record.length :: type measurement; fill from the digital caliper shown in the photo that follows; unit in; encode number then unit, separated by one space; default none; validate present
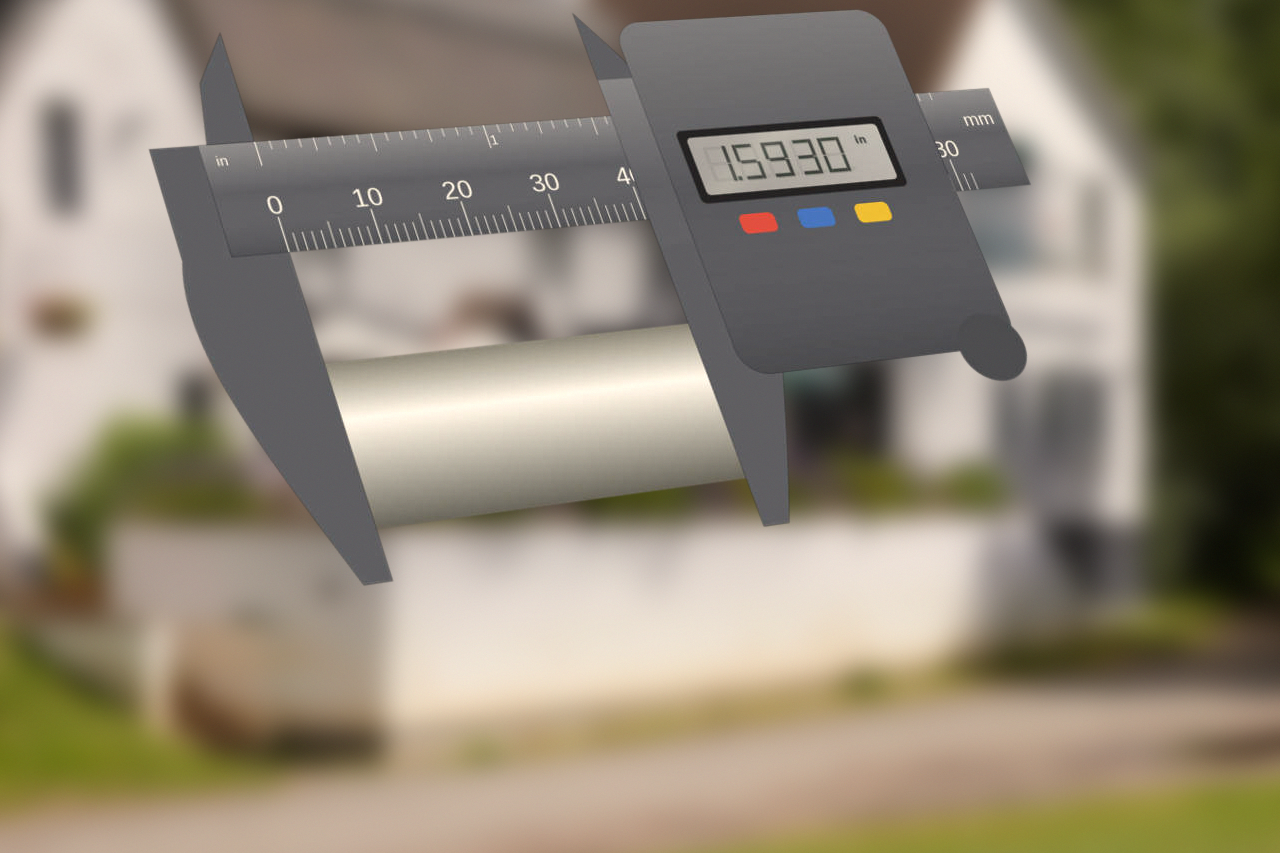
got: 1.5930 in
